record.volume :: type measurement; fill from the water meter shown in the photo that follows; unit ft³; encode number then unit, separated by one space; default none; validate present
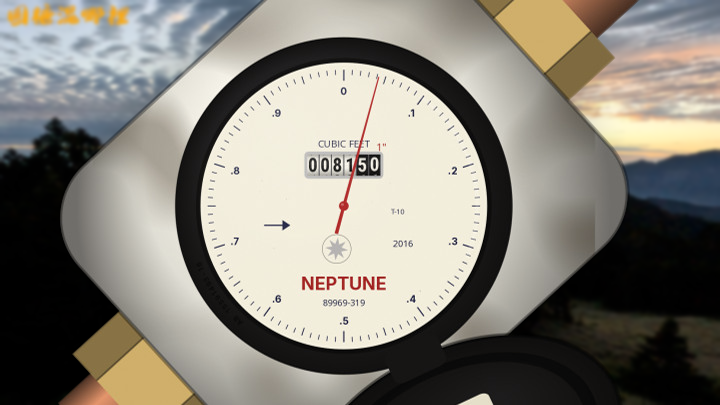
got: 8150.04 ft³
